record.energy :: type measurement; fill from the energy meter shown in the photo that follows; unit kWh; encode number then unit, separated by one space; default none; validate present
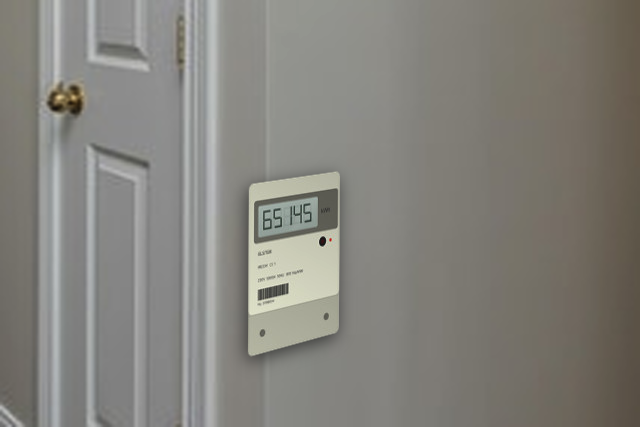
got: 65145 kWh
